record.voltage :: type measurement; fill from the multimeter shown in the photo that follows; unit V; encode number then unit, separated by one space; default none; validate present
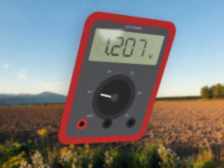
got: 1.207 V
